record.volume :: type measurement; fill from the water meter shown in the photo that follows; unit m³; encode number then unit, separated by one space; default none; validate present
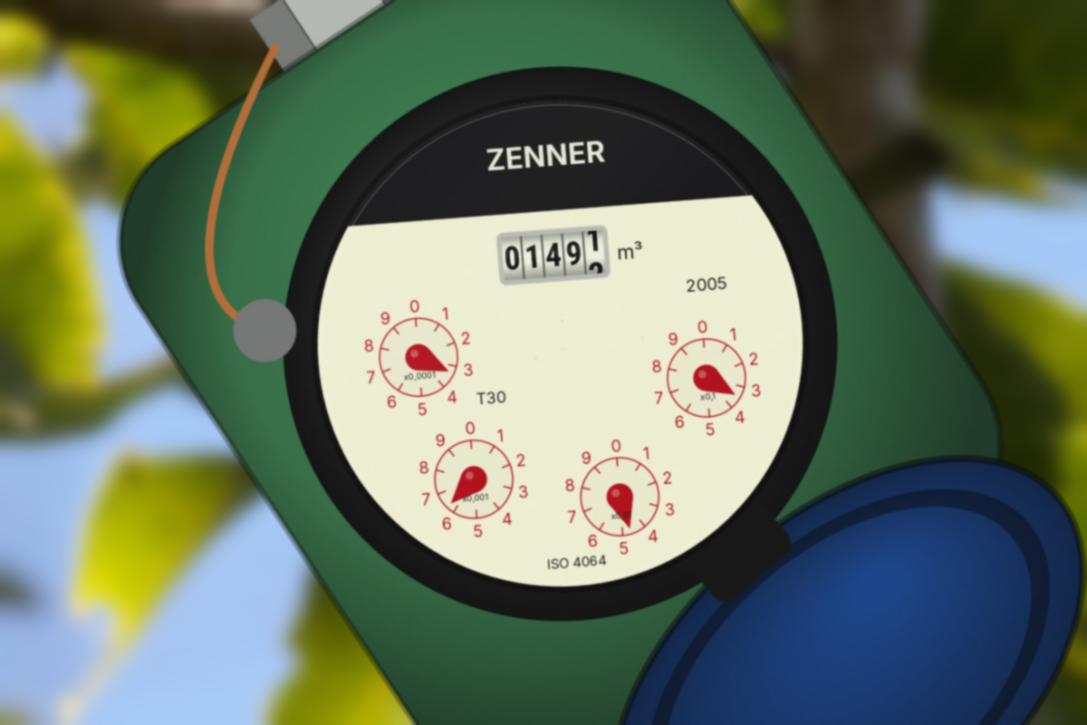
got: 1491.3463 m³
